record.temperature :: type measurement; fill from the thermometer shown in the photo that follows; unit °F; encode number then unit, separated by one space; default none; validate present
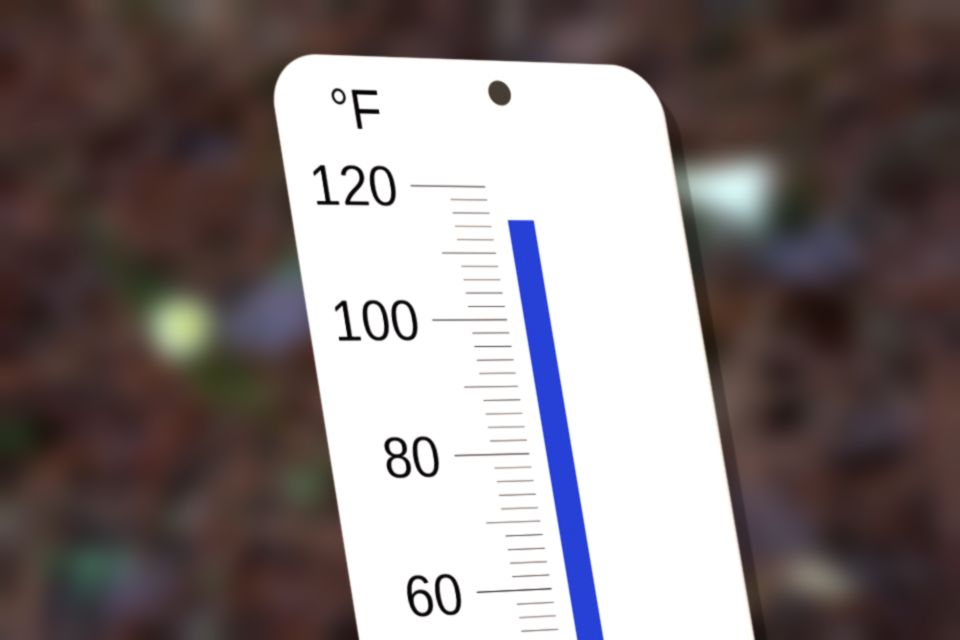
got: 115 °F
